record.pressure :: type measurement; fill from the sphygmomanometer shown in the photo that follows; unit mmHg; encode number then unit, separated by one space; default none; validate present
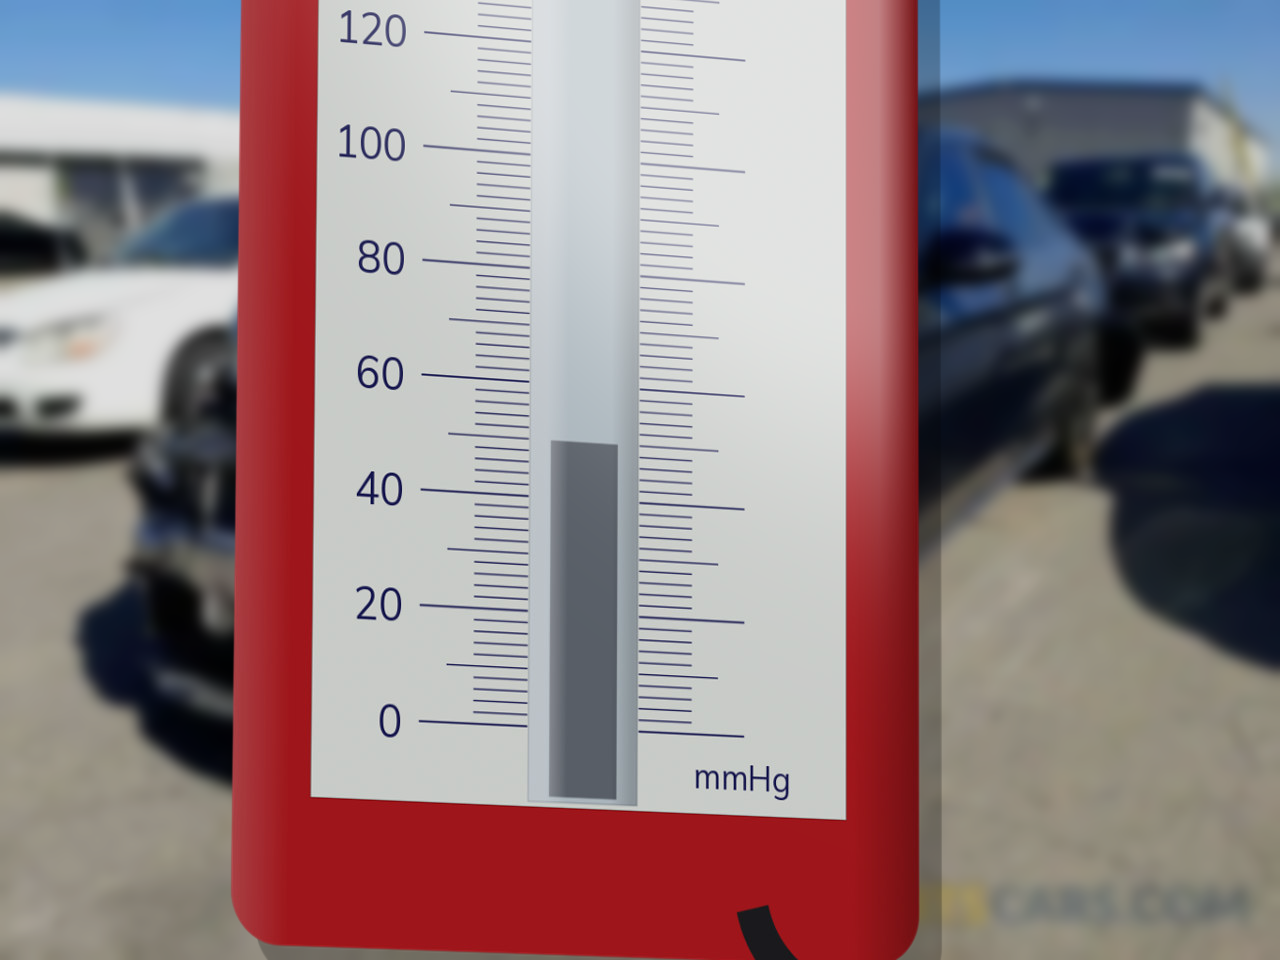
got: 50 mmHg
